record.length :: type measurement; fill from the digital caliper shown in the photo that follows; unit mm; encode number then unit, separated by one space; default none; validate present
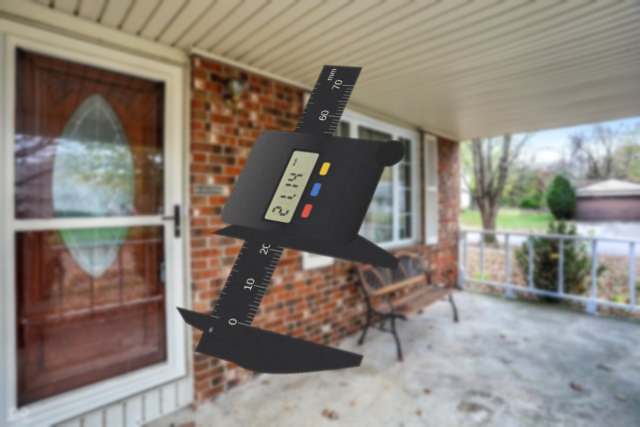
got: 21.14 mm
